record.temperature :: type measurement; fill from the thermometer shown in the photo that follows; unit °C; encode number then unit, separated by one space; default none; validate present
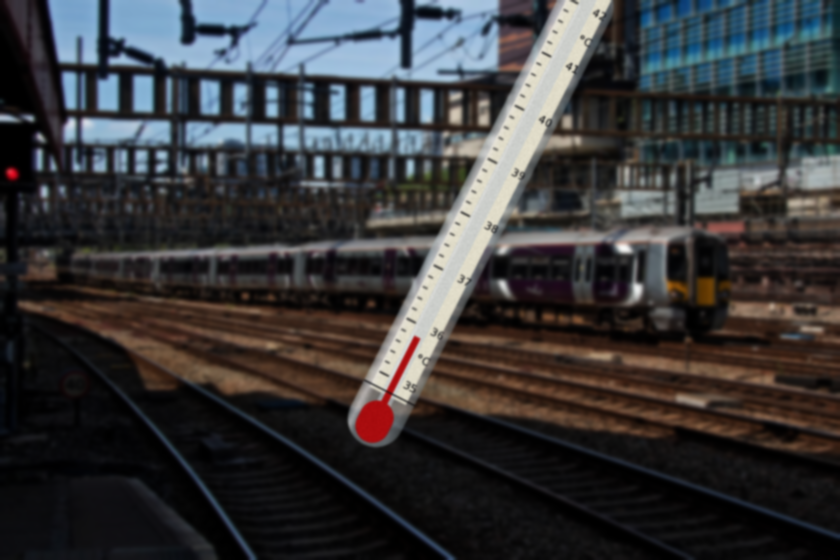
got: 35.8 °C
